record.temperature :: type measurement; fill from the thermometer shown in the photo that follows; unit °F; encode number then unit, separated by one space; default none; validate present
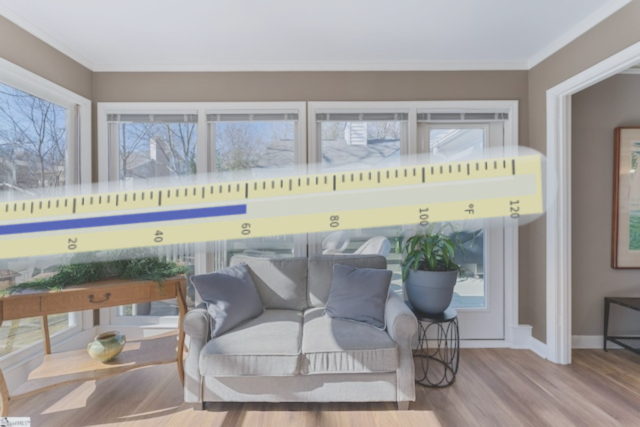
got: 60 °F
